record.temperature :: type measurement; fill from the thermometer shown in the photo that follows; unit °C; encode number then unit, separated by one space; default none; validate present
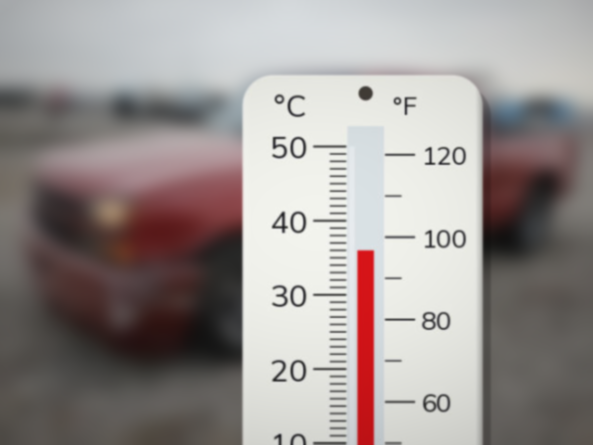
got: 36 °C
